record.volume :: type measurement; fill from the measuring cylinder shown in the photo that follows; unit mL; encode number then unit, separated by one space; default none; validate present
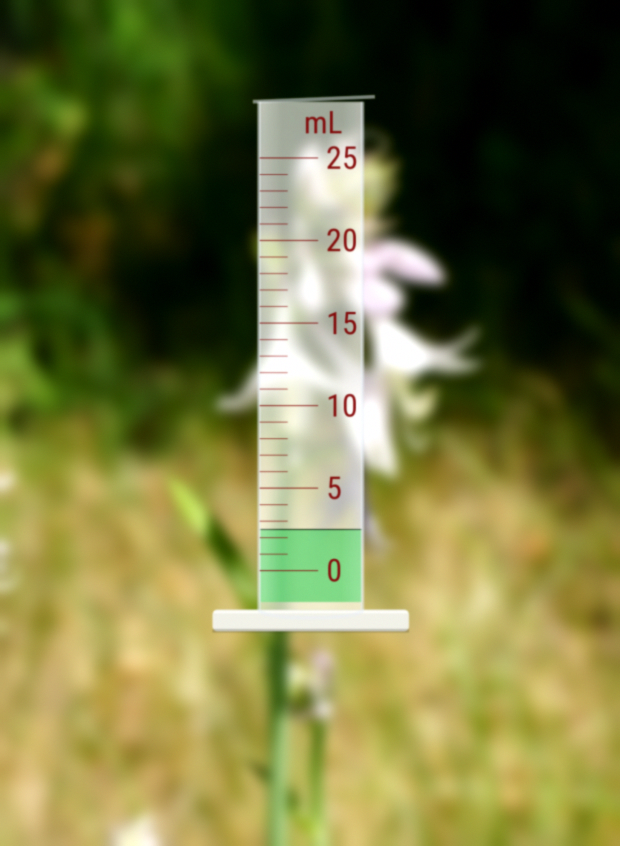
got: 2.5 mL
